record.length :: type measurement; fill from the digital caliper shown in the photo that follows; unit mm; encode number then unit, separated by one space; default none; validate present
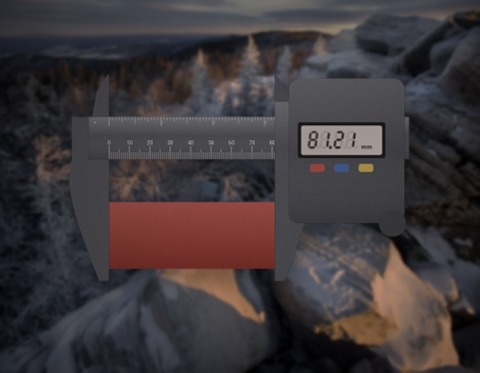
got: 81.21 mm
